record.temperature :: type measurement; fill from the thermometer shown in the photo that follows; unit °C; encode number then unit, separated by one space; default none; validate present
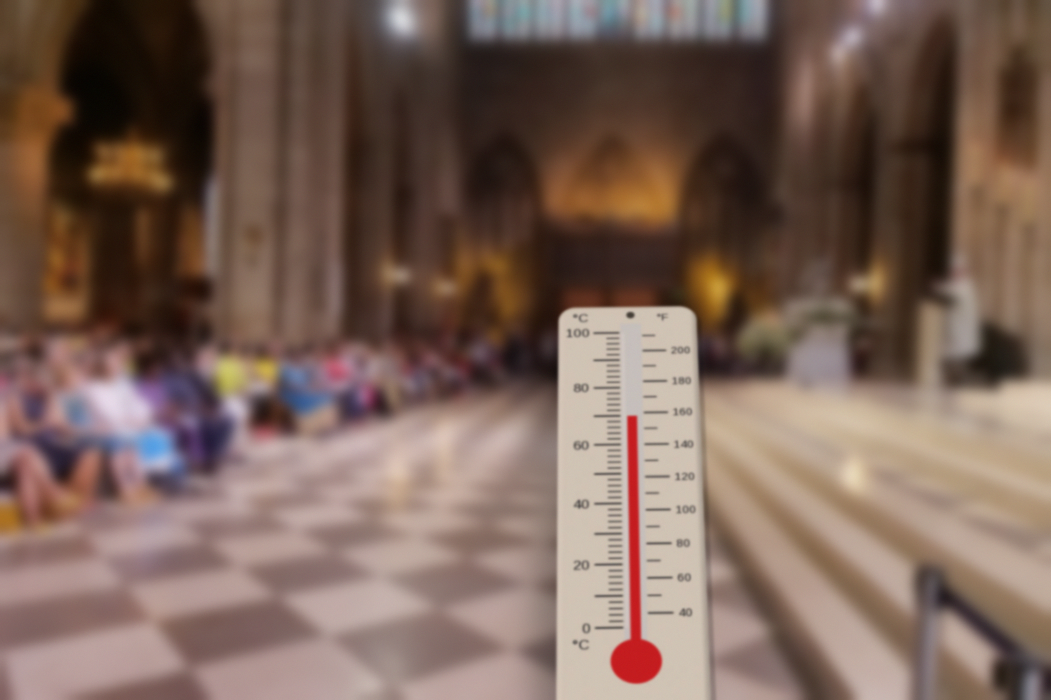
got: 70 °C
